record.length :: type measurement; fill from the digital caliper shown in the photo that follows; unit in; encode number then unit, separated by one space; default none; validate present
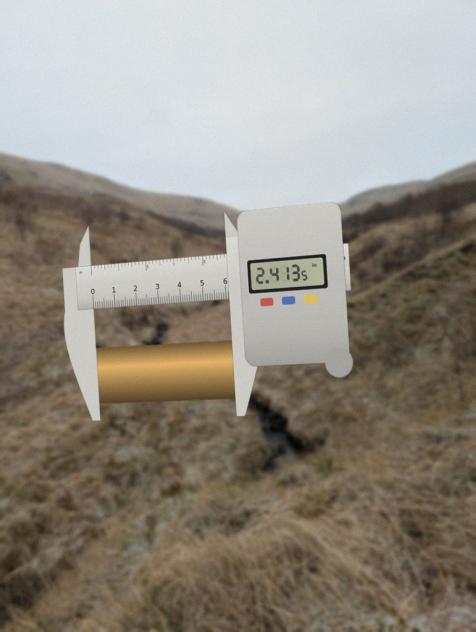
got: 2.4135 in
